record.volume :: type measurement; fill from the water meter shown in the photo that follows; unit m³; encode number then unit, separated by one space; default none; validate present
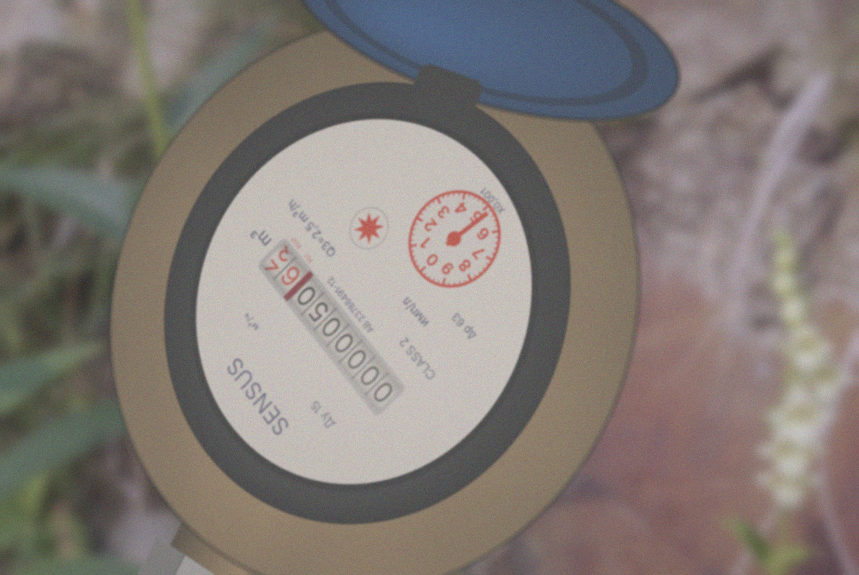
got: 50.625 m³
